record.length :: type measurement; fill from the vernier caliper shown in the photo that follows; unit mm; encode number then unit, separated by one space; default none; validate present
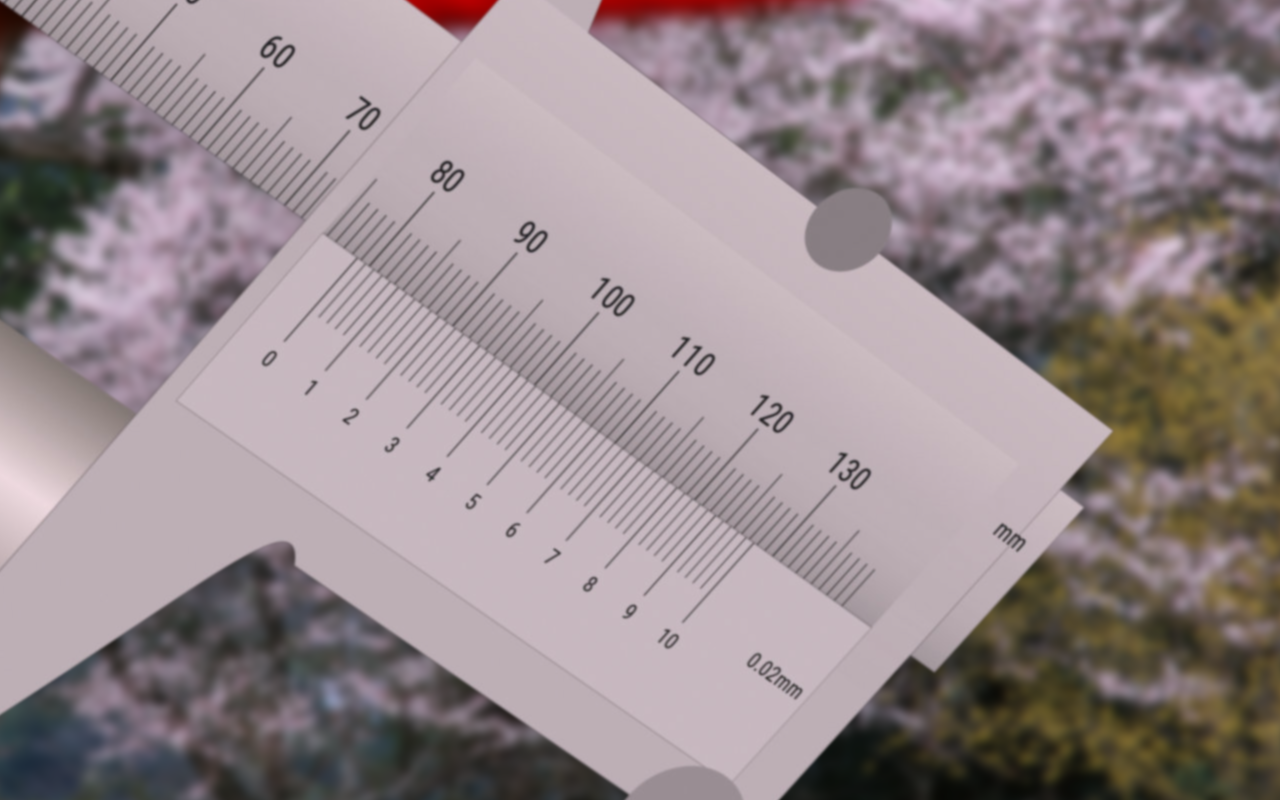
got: 78.6 mm
